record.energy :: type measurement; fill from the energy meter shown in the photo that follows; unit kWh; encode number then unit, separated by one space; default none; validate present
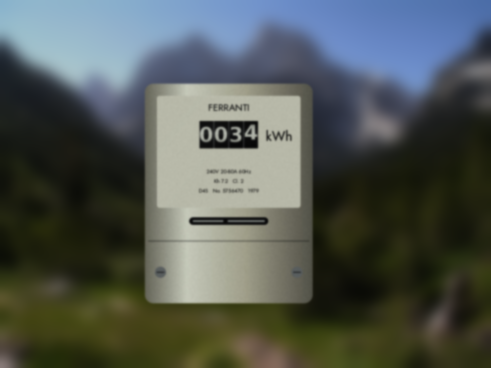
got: 34 kWh
